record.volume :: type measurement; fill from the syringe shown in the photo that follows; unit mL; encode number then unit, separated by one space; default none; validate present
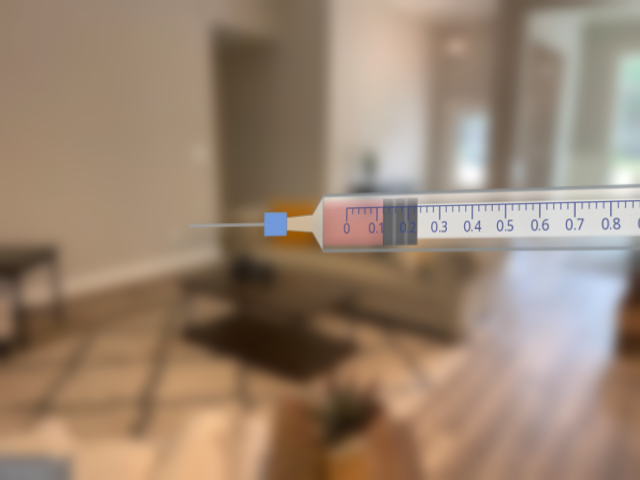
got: 0.12 mL
